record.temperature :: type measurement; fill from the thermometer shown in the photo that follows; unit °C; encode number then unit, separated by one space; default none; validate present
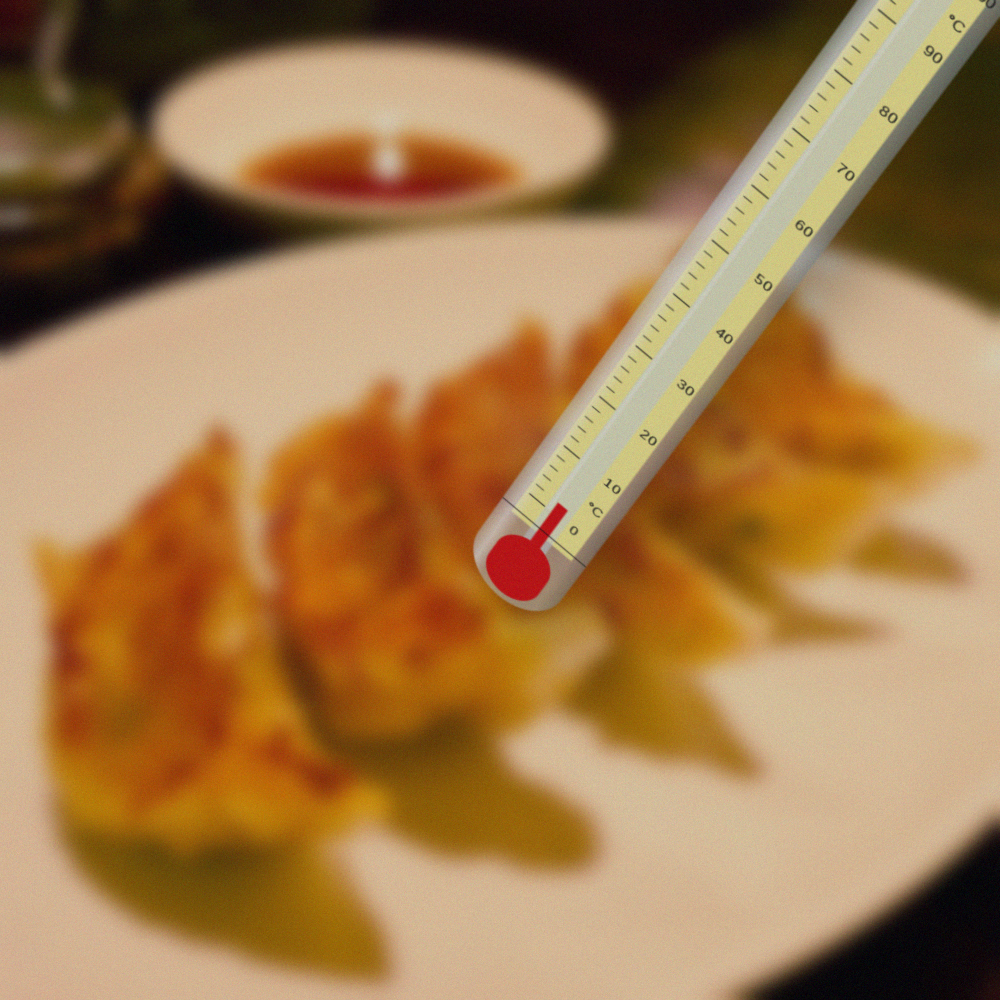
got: 2 °C
